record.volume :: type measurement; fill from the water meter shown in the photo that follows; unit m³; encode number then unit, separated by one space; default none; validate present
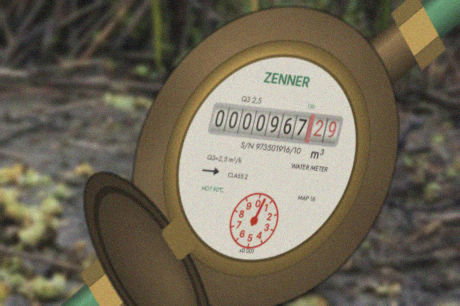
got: 967.290 m³
